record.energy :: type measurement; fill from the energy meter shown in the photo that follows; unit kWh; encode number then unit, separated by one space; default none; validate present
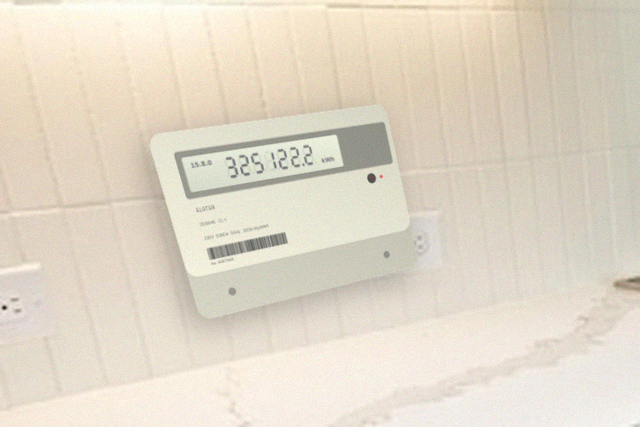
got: 325122.2 kWh
